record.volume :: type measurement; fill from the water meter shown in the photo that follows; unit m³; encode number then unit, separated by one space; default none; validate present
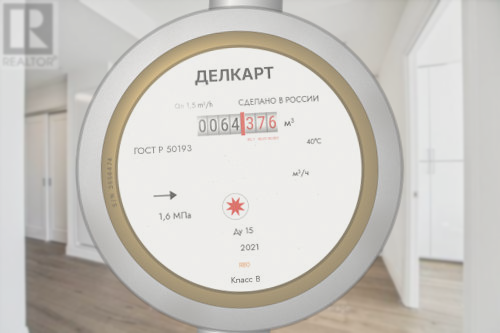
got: 64.376 m³
